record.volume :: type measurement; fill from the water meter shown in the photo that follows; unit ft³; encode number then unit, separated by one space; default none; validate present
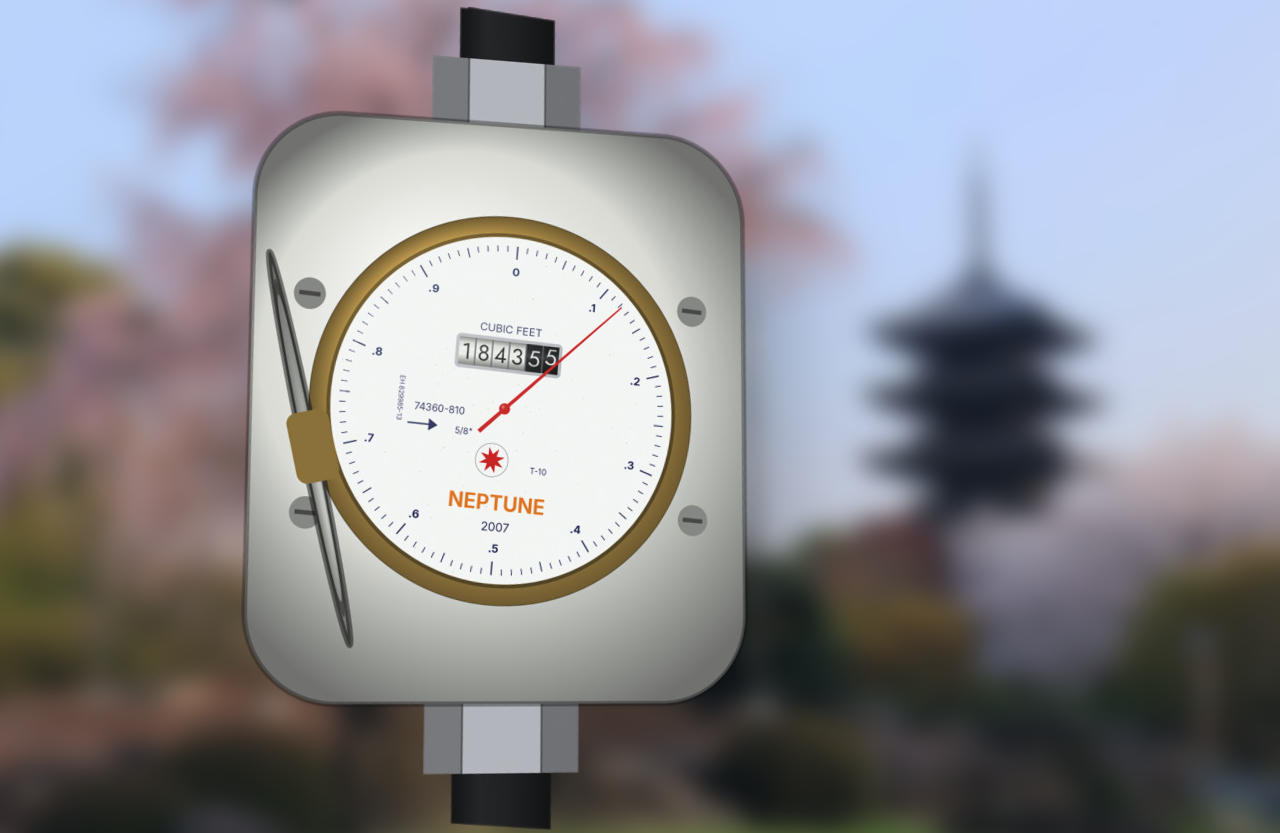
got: 184355.12 ft³
